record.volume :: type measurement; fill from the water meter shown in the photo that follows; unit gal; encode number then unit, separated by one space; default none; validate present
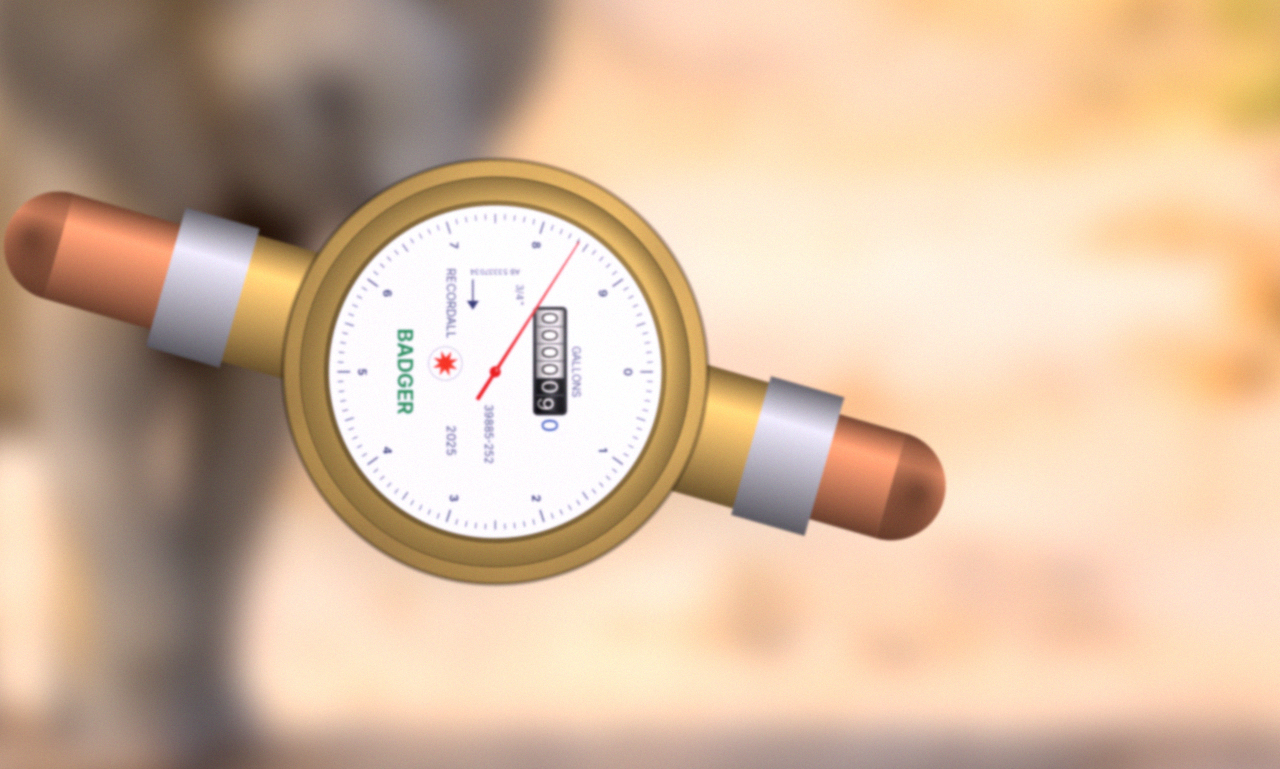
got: 88.4 gal
